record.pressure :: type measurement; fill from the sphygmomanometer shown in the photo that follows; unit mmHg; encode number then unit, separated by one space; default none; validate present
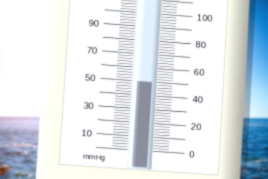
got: 50 mmHg
